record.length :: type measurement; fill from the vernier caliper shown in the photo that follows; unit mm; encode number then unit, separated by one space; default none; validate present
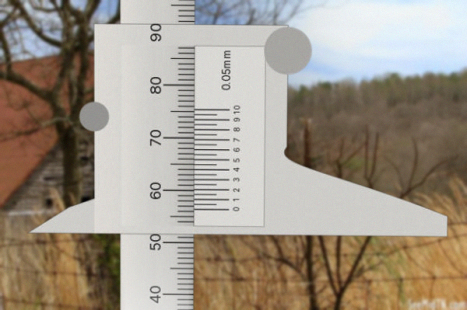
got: 56.4 mm
